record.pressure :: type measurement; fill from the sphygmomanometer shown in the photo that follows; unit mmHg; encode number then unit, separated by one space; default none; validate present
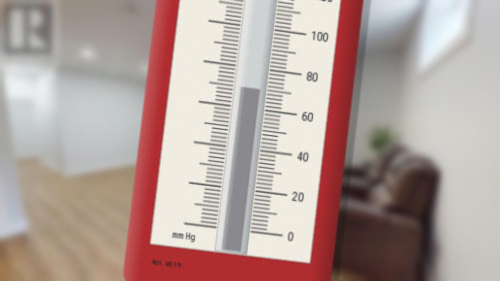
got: 70 mmHg
